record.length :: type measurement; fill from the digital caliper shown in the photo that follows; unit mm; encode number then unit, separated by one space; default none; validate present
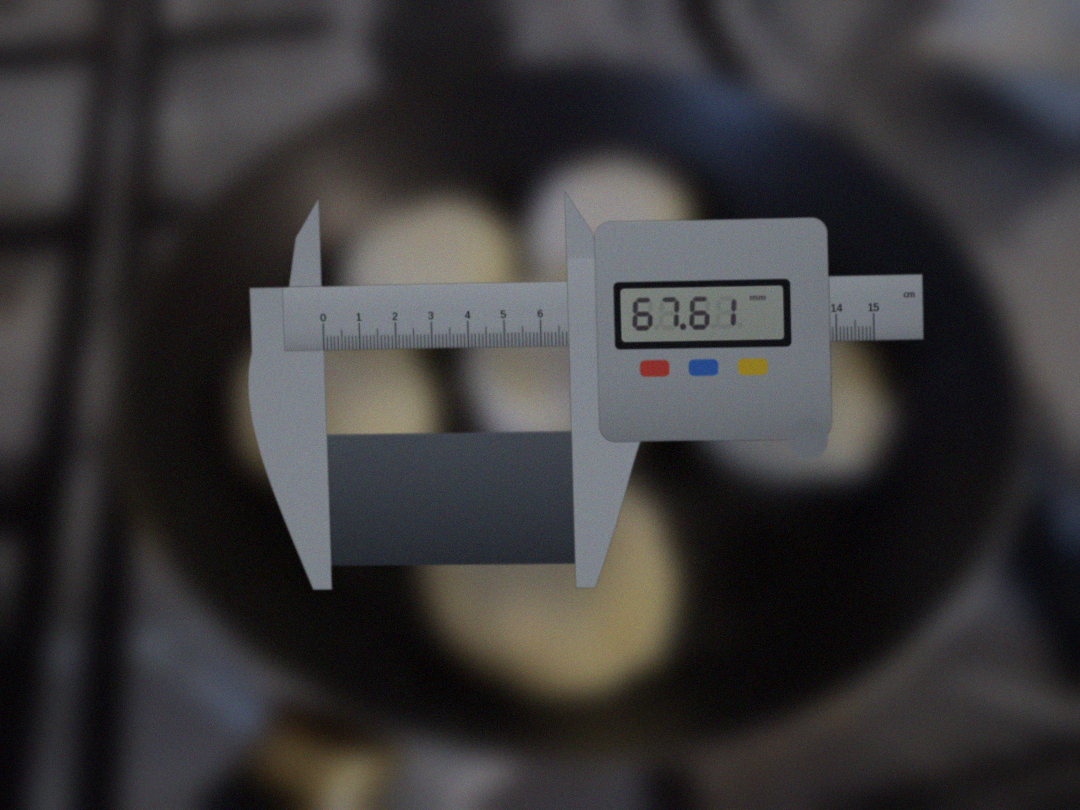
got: 67.61 mm
